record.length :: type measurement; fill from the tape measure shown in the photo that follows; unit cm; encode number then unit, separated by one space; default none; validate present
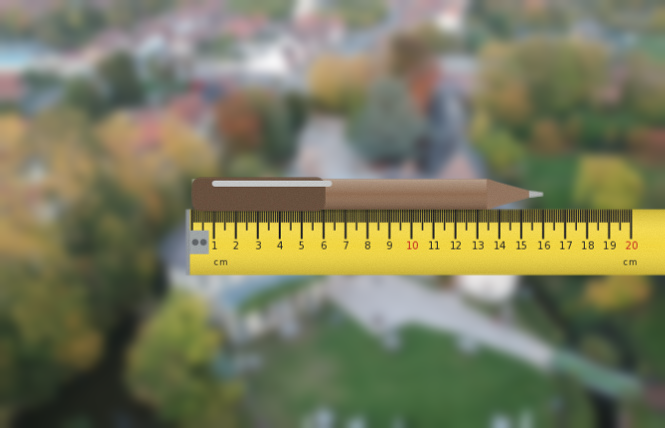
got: 16 cm
